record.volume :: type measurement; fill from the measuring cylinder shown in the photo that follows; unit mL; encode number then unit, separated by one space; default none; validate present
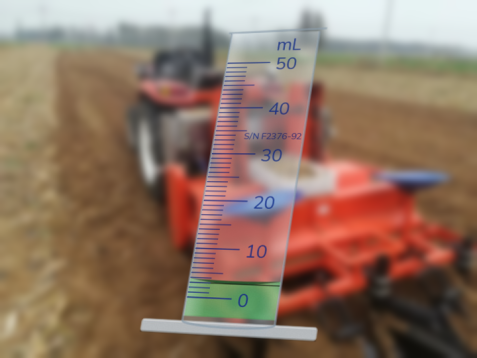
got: 3 mL
